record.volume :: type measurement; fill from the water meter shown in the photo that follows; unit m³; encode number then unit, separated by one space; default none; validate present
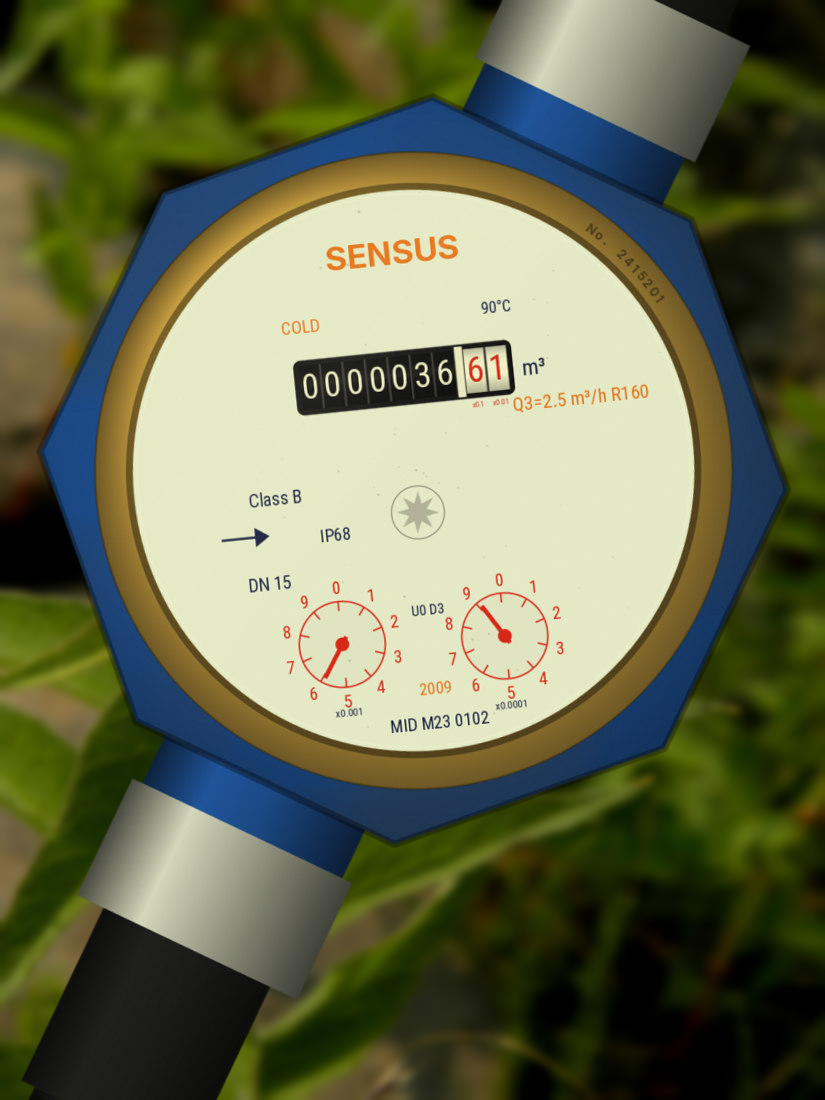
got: 36.6159 m³
